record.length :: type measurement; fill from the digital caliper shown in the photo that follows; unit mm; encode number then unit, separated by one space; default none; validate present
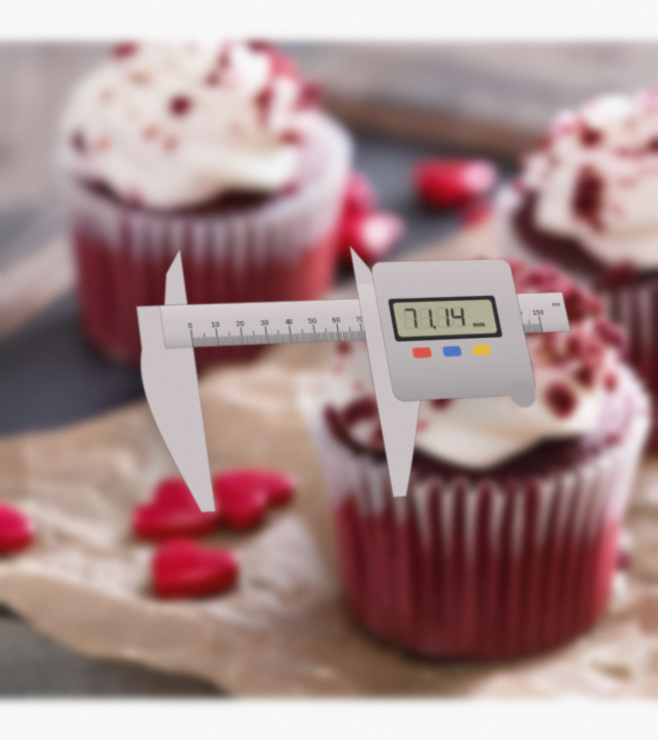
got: 71.14 mm
